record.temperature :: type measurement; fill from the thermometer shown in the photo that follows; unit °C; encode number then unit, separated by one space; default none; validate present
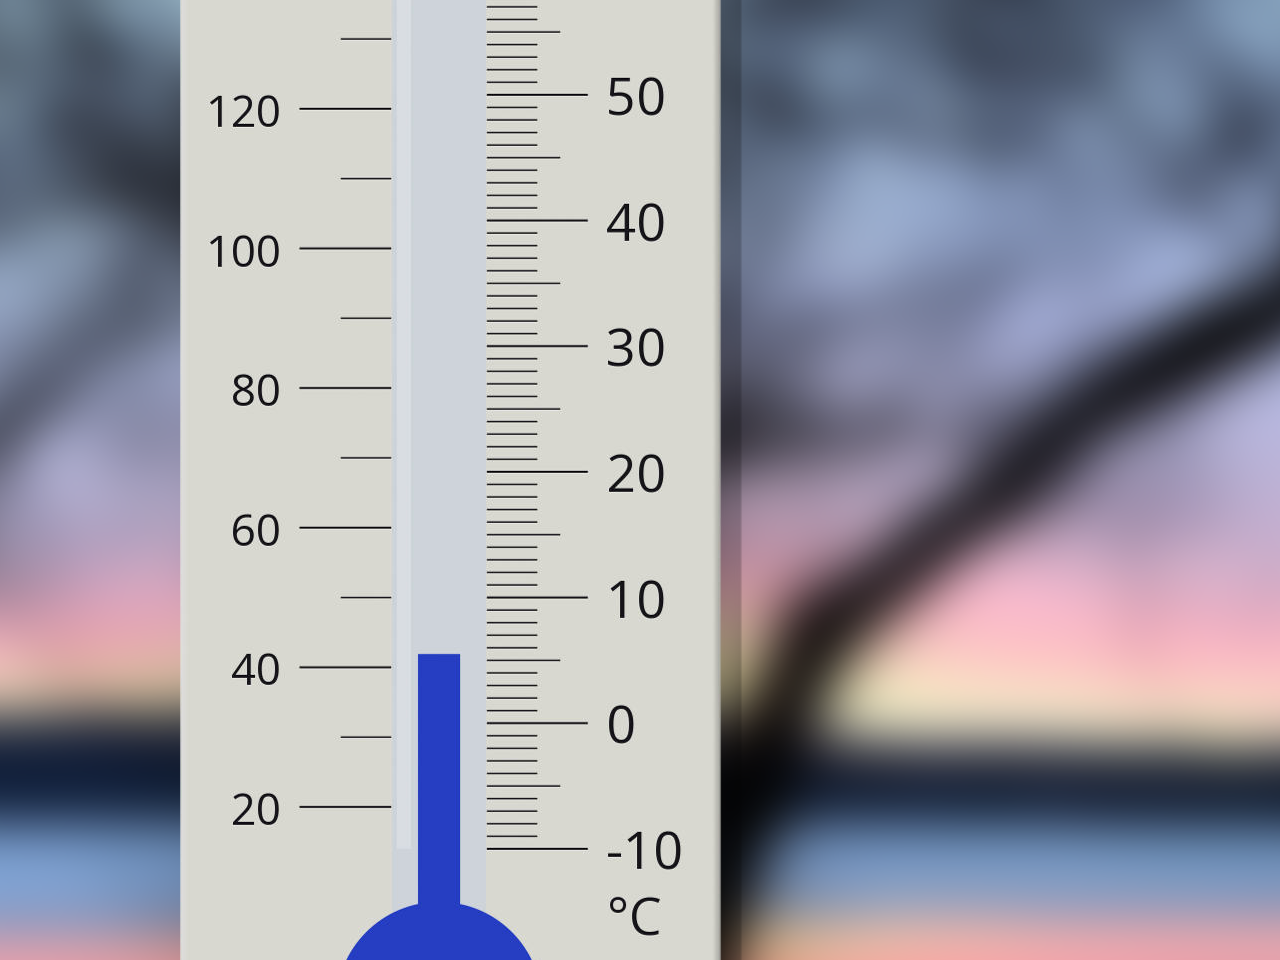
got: 5.5 °C
